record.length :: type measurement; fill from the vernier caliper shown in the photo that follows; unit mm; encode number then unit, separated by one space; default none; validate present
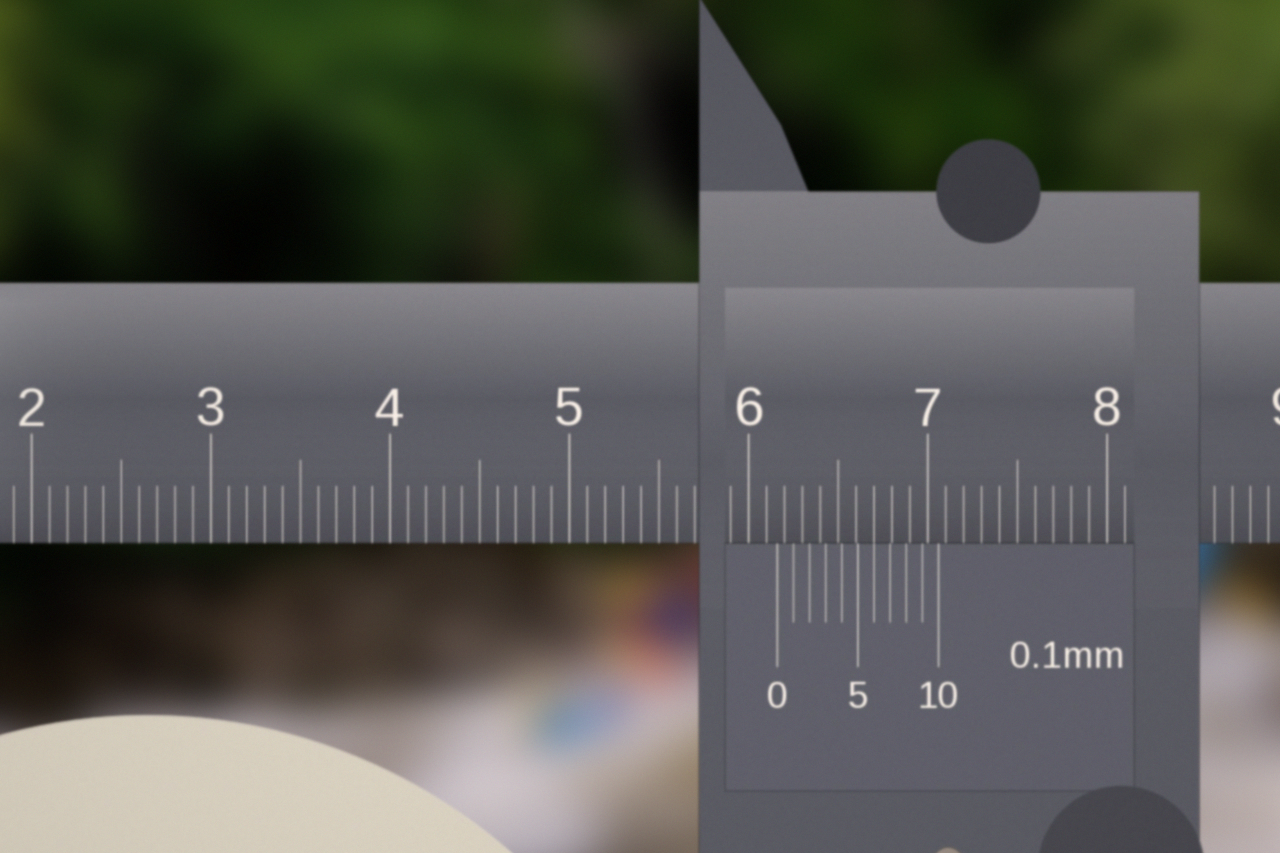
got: 61.6 mm
